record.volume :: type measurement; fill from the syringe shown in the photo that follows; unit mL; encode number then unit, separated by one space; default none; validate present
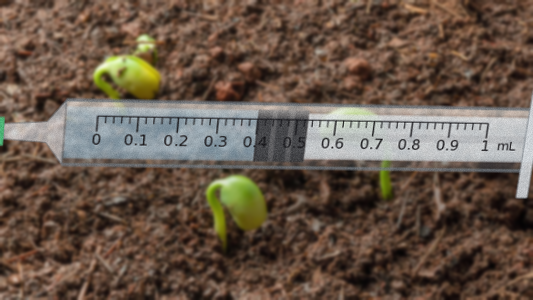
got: 0.4 mL
